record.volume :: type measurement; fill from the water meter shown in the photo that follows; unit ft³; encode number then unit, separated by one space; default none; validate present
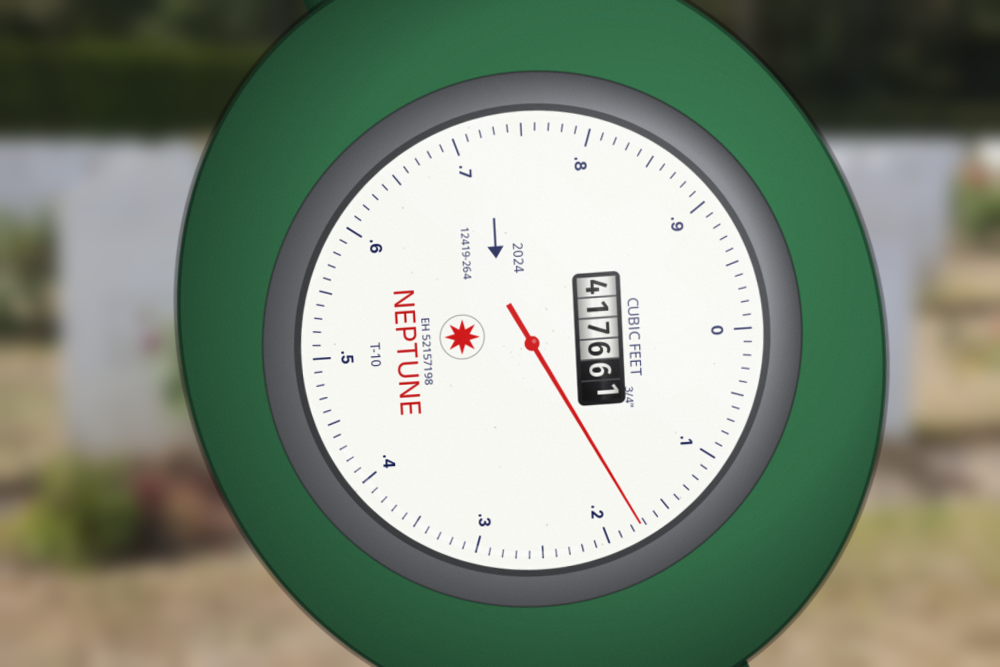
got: 417661.17 ft³
